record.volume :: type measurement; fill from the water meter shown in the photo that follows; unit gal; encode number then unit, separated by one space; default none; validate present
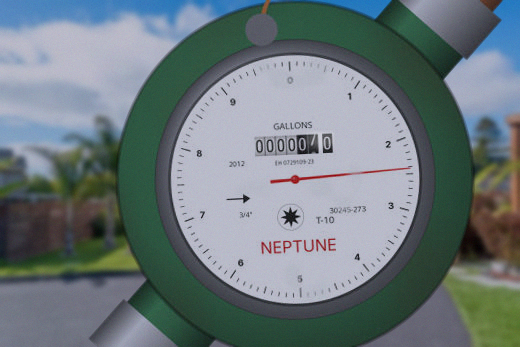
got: 72.4 gal
